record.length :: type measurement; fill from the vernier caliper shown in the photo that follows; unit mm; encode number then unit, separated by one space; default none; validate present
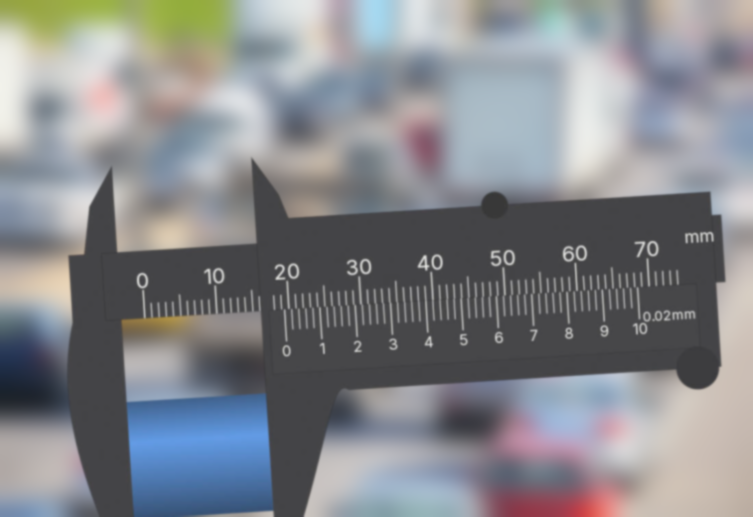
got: 19.4 mm
